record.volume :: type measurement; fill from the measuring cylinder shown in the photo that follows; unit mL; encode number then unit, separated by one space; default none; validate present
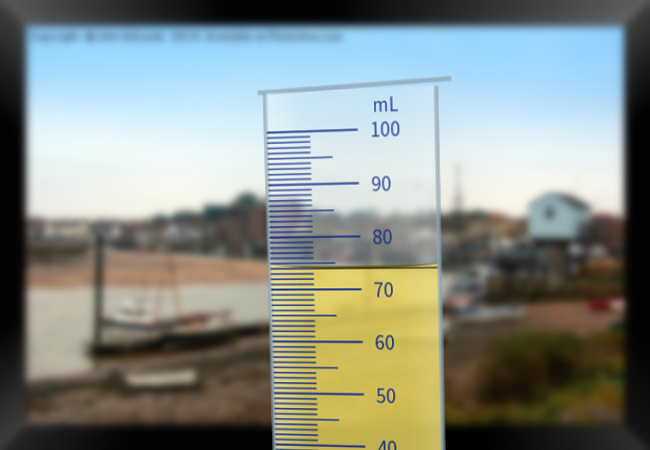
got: 74 mL
